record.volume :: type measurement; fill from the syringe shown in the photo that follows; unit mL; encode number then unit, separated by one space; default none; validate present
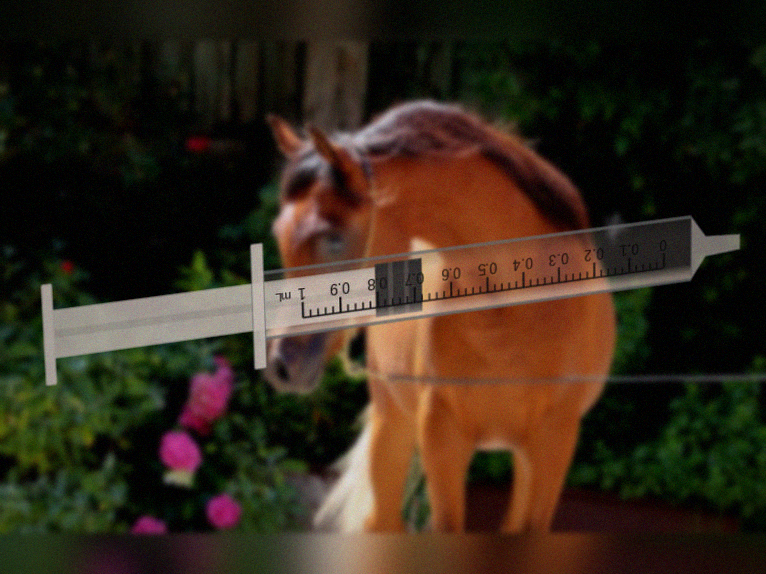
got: 0.68 mL
